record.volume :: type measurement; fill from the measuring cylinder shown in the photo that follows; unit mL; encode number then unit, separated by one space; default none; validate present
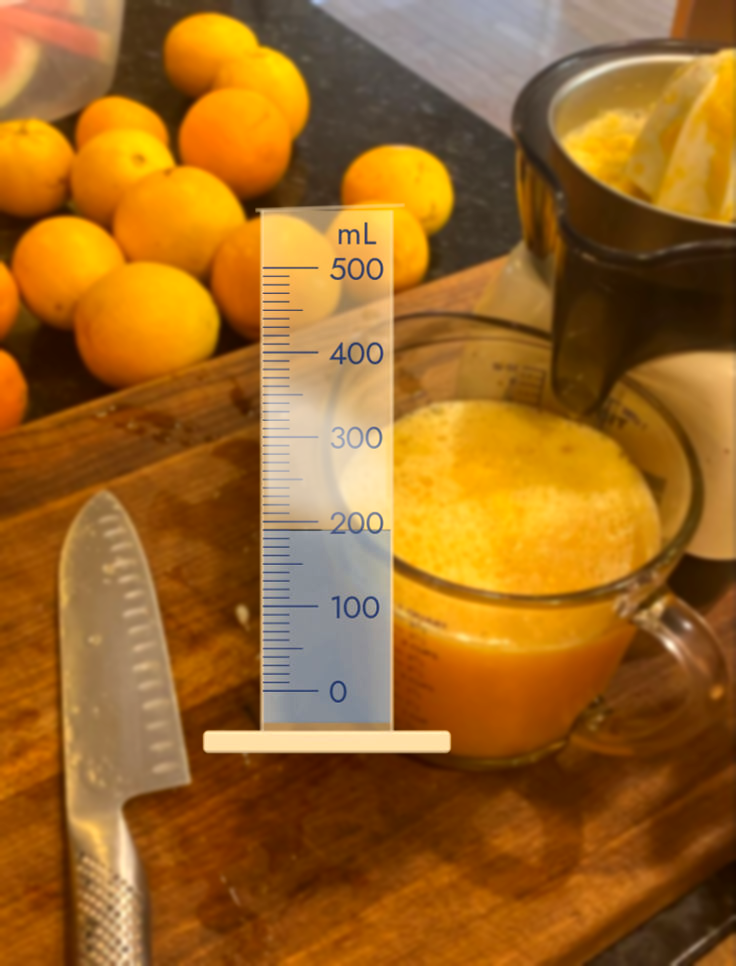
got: 190 mL
